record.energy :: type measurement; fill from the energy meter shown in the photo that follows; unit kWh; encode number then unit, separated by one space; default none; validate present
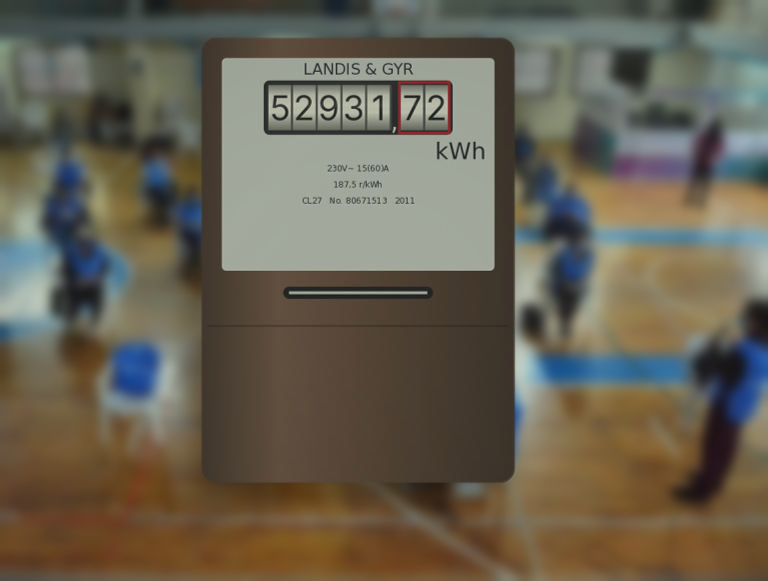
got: 52931.72 kWh
